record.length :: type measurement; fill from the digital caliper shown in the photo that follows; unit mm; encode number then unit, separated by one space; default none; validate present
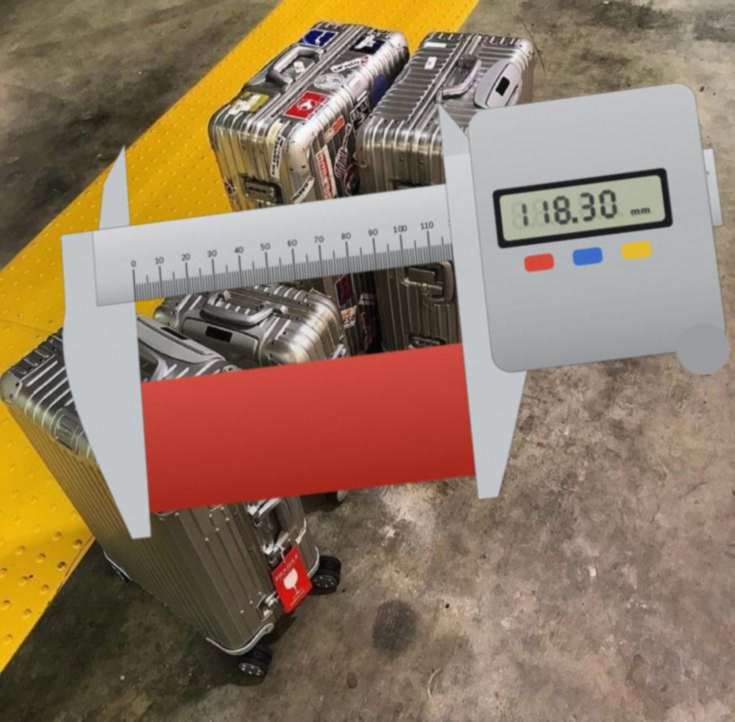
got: 118.30 mm
